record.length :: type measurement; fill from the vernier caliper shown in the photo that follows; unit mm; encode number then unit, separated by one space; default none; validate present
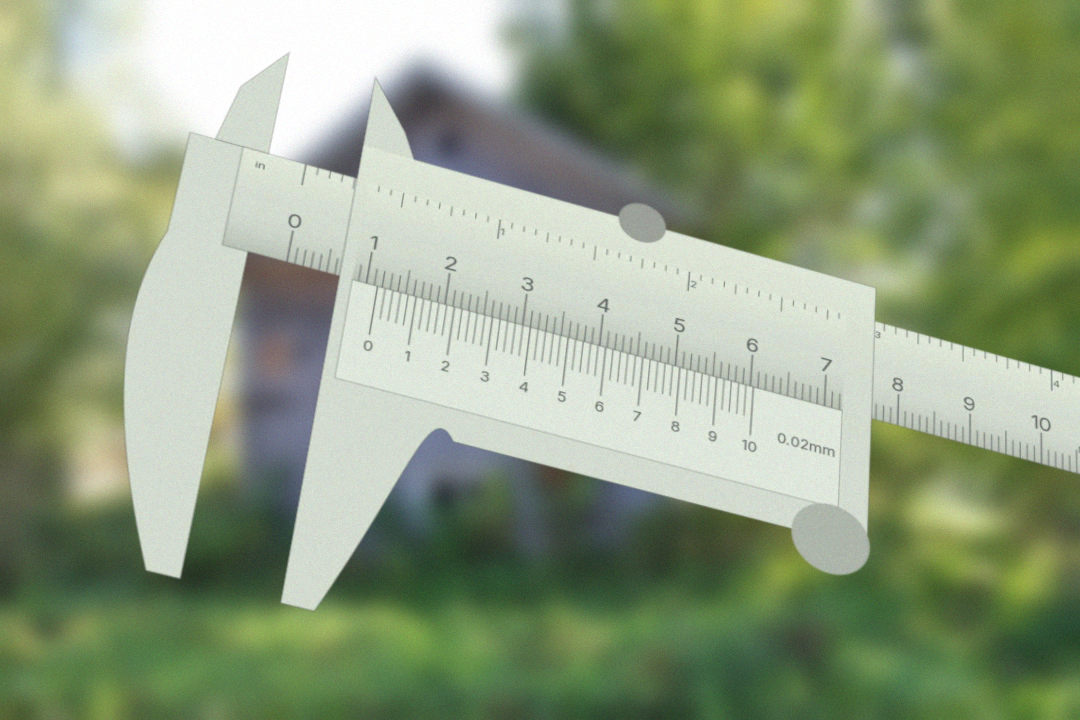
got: 11.4 mm
